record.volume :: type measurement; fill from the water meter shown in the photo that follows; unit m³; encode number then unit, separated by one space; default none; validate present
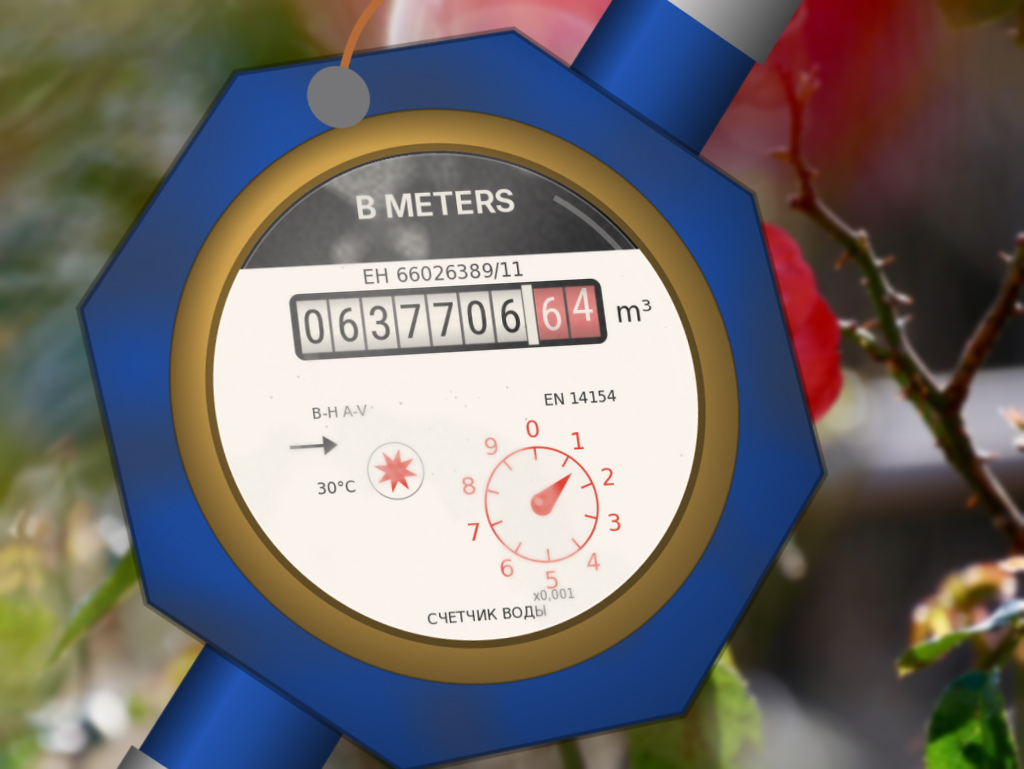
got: 637706.641 m³
